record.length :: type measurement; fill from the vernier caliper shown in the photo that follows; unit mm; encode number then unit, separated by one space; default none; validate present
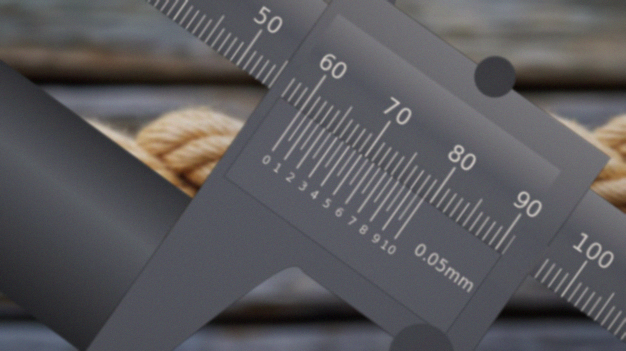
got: 60.0 mm
